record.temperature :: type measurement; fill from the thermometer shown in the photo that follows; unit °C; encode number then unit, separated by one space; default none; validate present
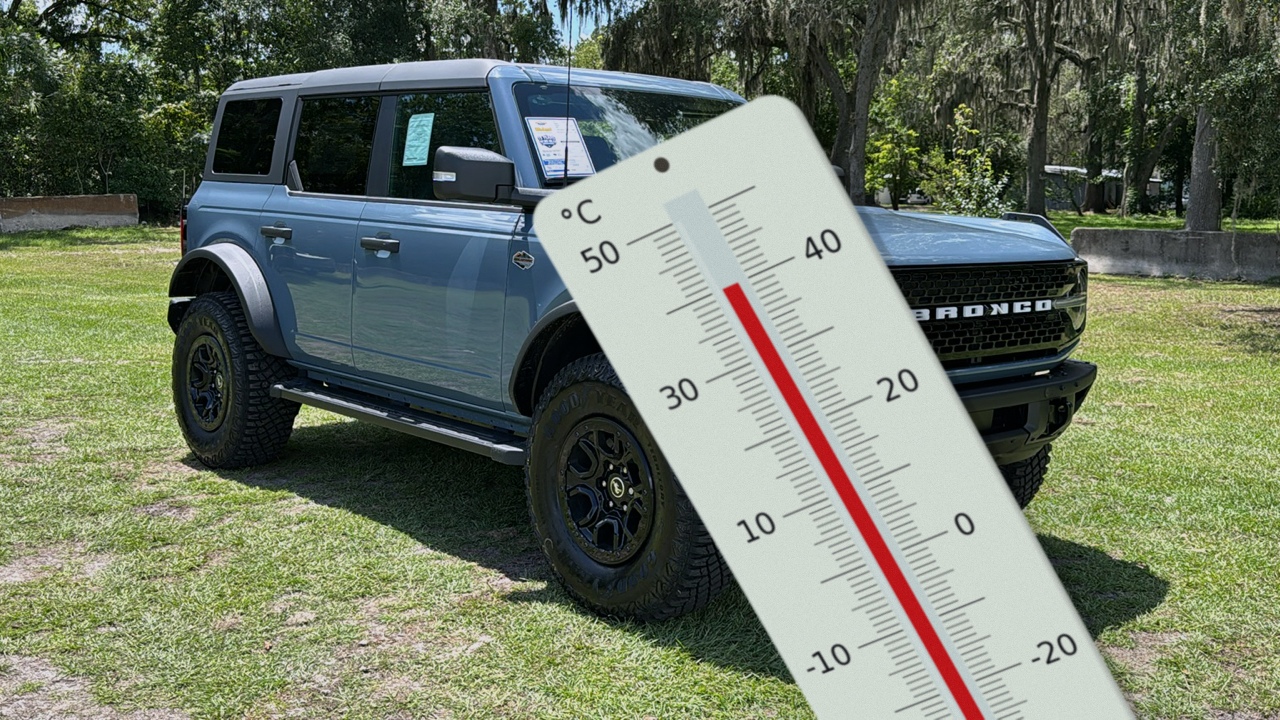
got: 40 °C
